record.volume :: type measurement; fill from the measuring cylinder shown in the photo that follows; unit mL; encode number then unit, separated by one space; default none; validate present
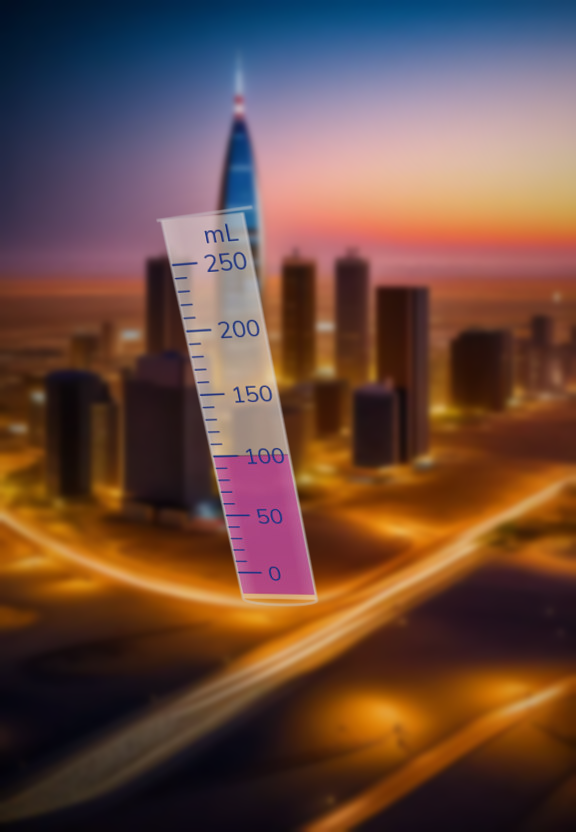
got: 100 mL
